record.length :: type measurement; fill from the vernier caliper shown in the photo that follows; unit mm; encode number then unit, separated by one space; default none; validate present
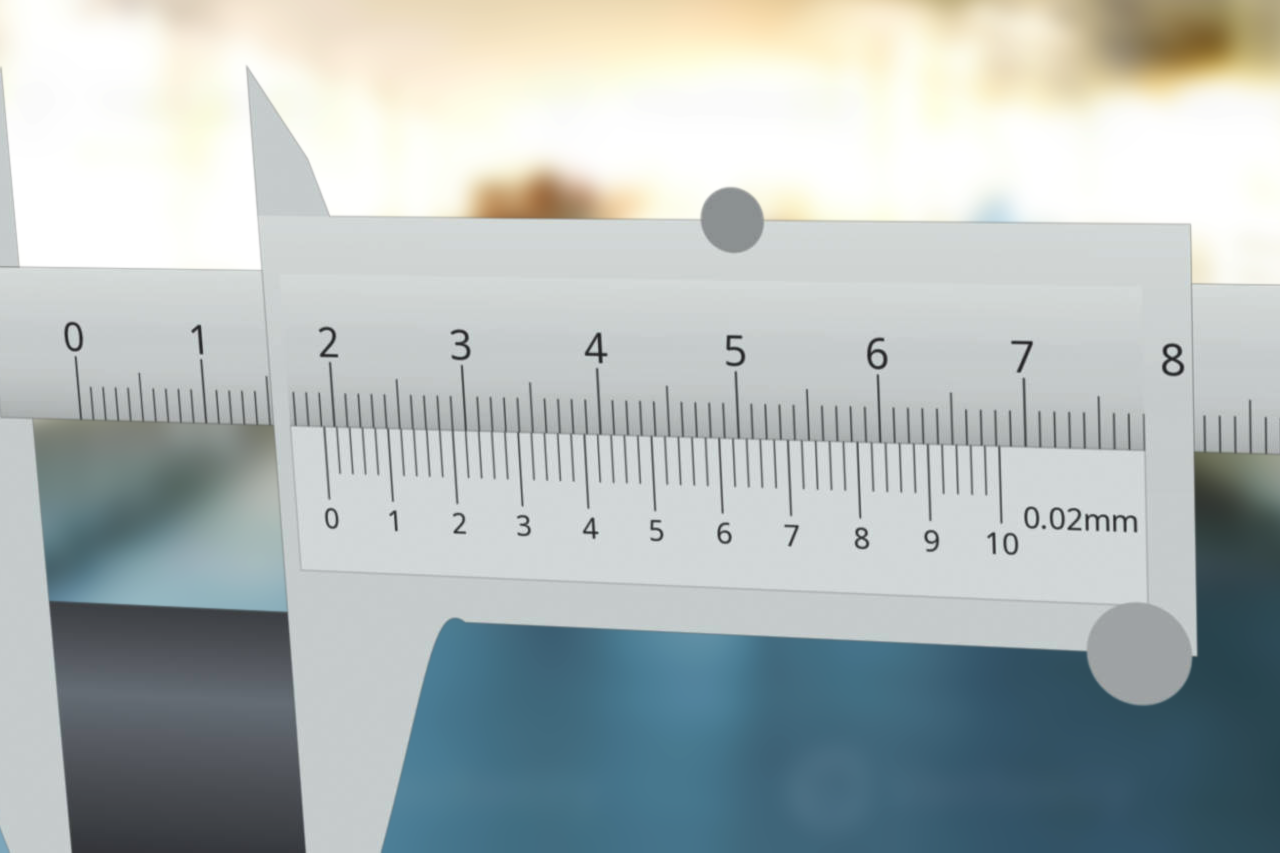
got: 19.2 mm
